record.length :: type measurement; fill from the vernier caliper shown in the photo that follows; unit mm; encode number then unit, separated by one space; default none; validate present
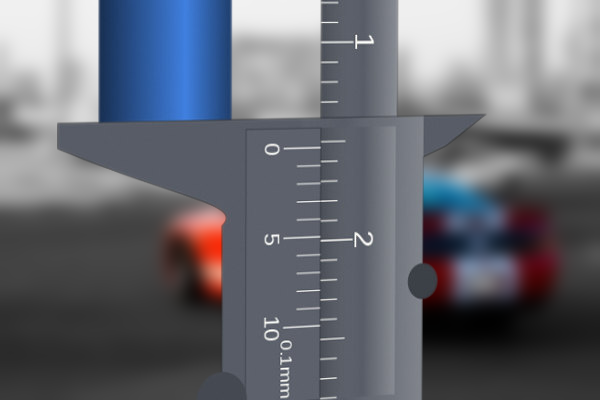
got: 15.3 mm
